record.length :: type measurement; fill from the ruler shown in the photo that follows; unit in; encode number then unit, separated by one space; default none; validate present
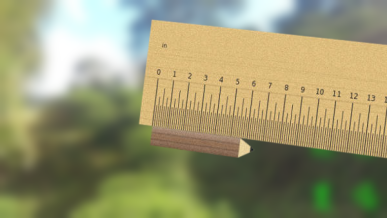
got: 6.5 in
